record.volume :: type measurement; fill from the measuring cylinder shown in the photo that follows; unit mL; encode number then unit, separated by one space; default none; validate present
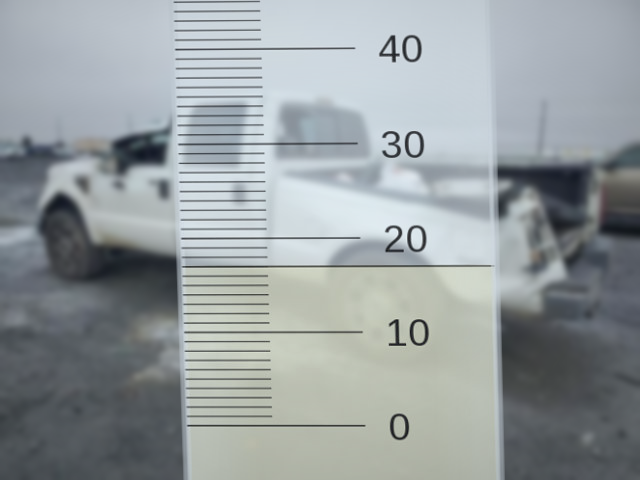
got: 17 mL
